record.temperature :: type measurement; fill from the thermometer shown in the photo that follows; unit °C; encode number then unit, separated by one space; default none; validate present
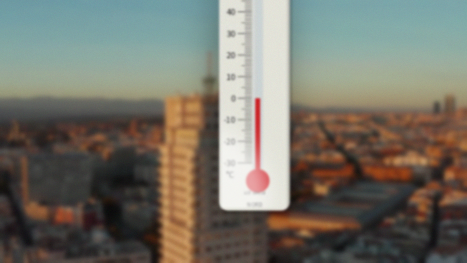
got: 0 °C
